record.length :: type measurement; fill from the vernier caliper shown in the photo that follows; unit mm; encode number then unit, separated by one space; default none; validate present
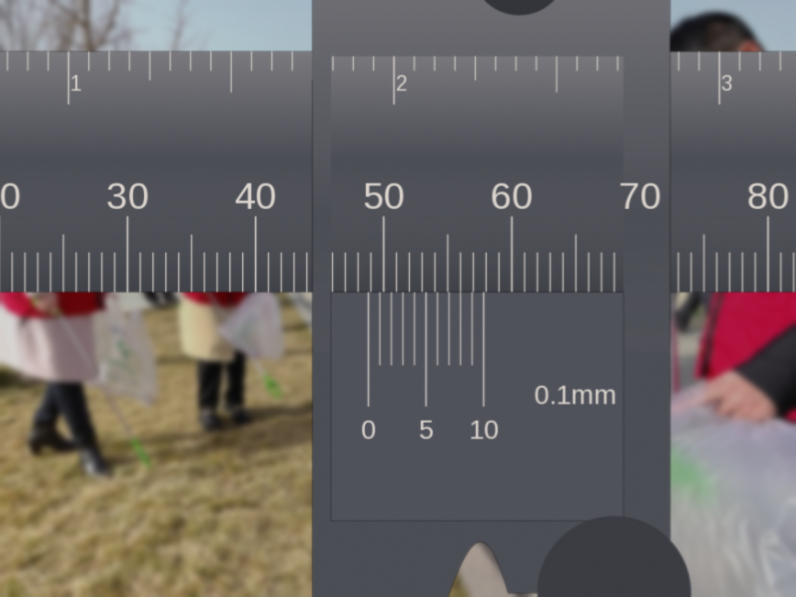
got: 48.8 mm
